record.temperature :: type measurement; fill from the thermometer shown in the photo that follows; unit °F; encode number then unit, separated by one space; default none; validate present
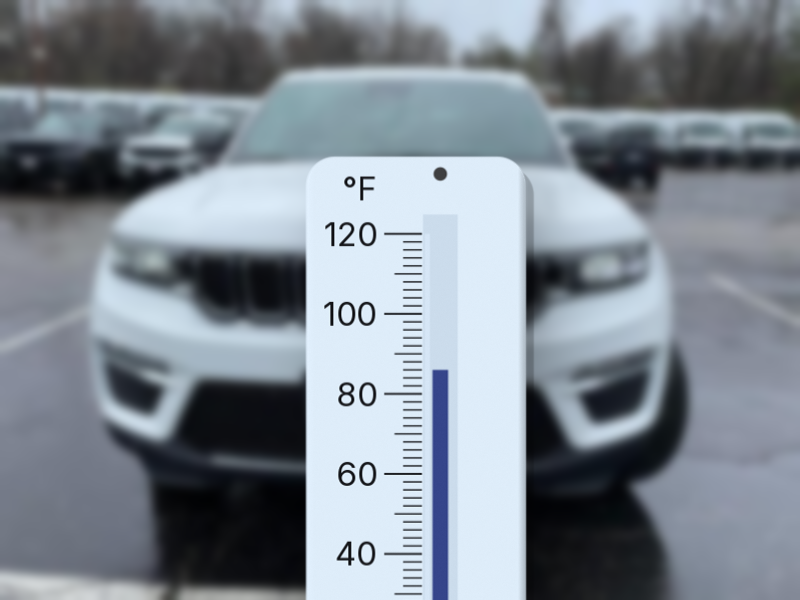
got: 86 °F
